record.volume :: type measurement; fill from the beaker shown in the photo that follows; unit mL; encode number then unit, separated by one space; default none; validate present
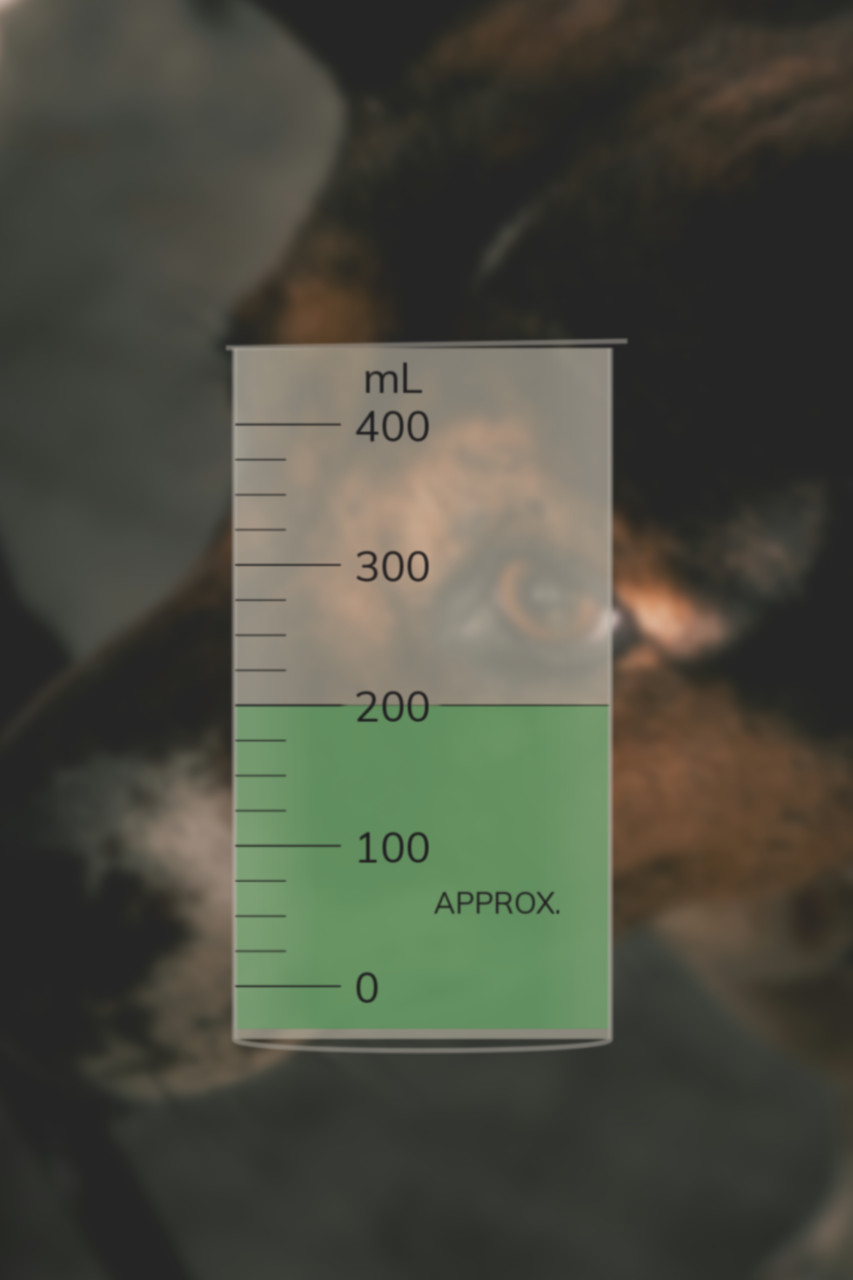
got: 200 mL
